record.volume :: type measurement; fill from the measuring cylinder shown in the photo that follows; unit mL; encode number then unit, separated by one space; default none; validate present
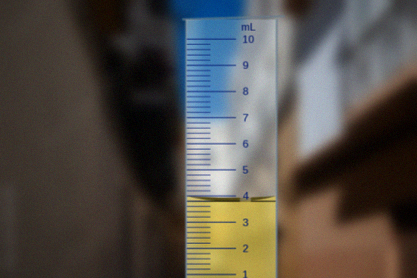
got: 3.8 mL
